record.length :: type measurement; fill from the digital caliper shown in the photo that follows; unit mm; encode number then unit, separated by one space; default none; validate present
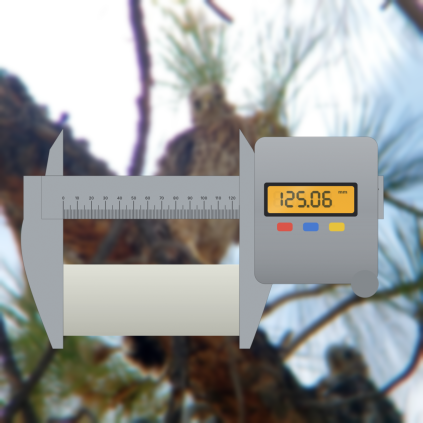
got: 125.06 mm
